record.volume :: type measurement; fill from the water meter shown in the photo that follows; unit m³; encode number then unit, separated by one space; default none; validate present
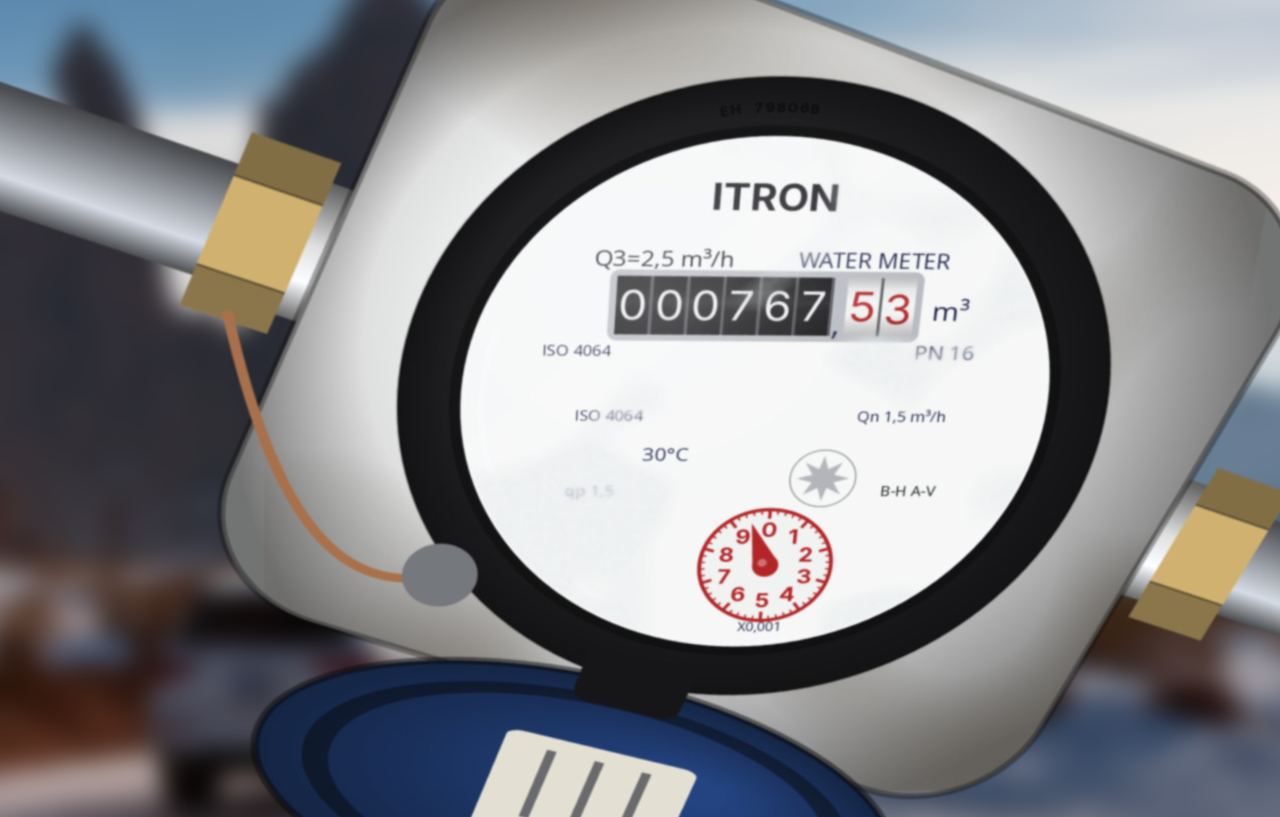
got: 767.529 m³
